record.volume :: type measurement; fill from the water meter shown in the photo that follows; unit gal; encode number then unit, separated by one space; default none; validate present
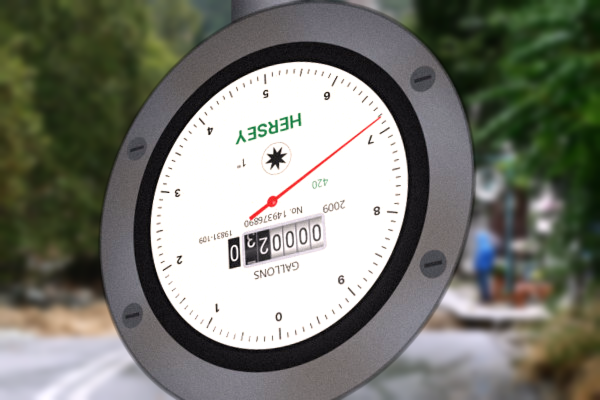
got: 226.8 gal
